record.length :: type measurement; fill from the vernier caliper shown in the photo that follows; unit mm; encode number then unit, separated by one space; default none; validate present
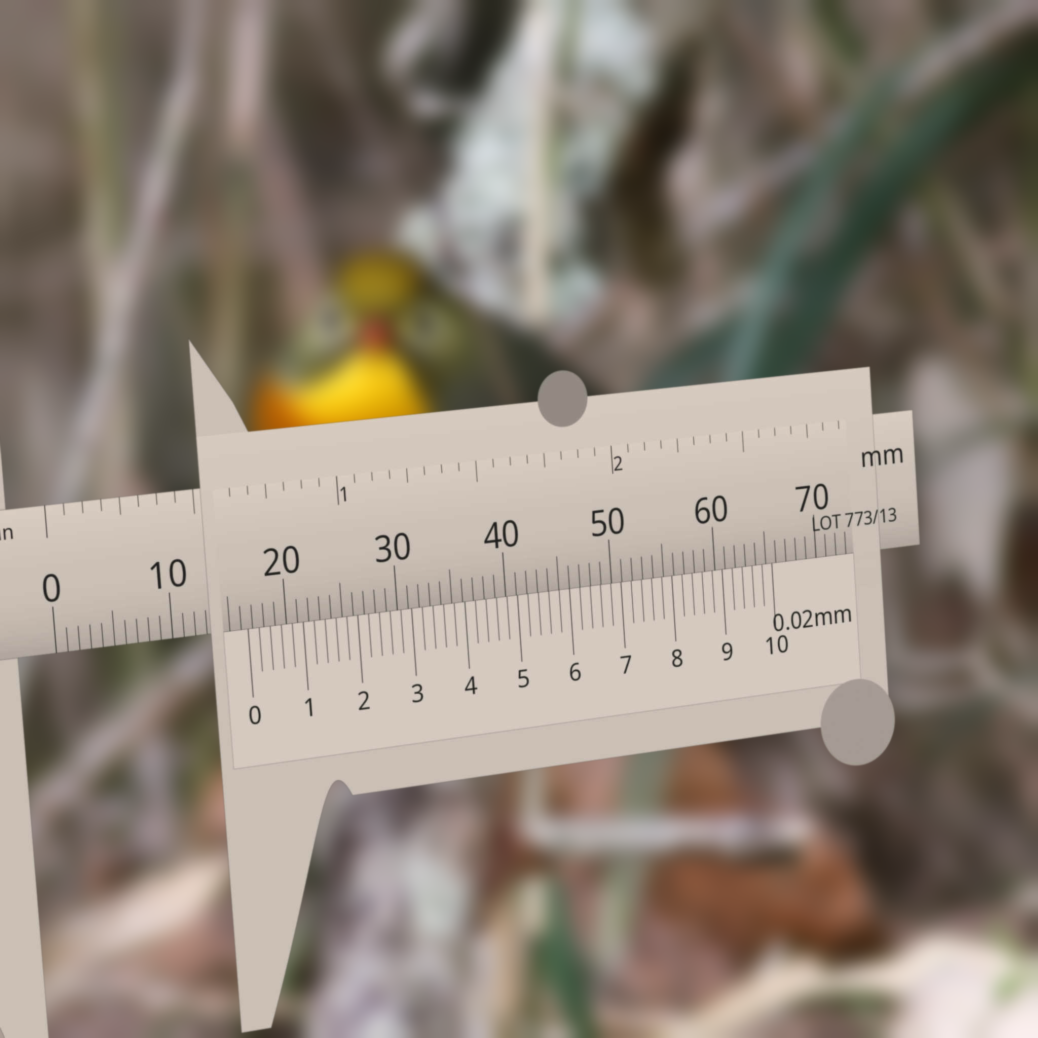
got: 16.6 mm
